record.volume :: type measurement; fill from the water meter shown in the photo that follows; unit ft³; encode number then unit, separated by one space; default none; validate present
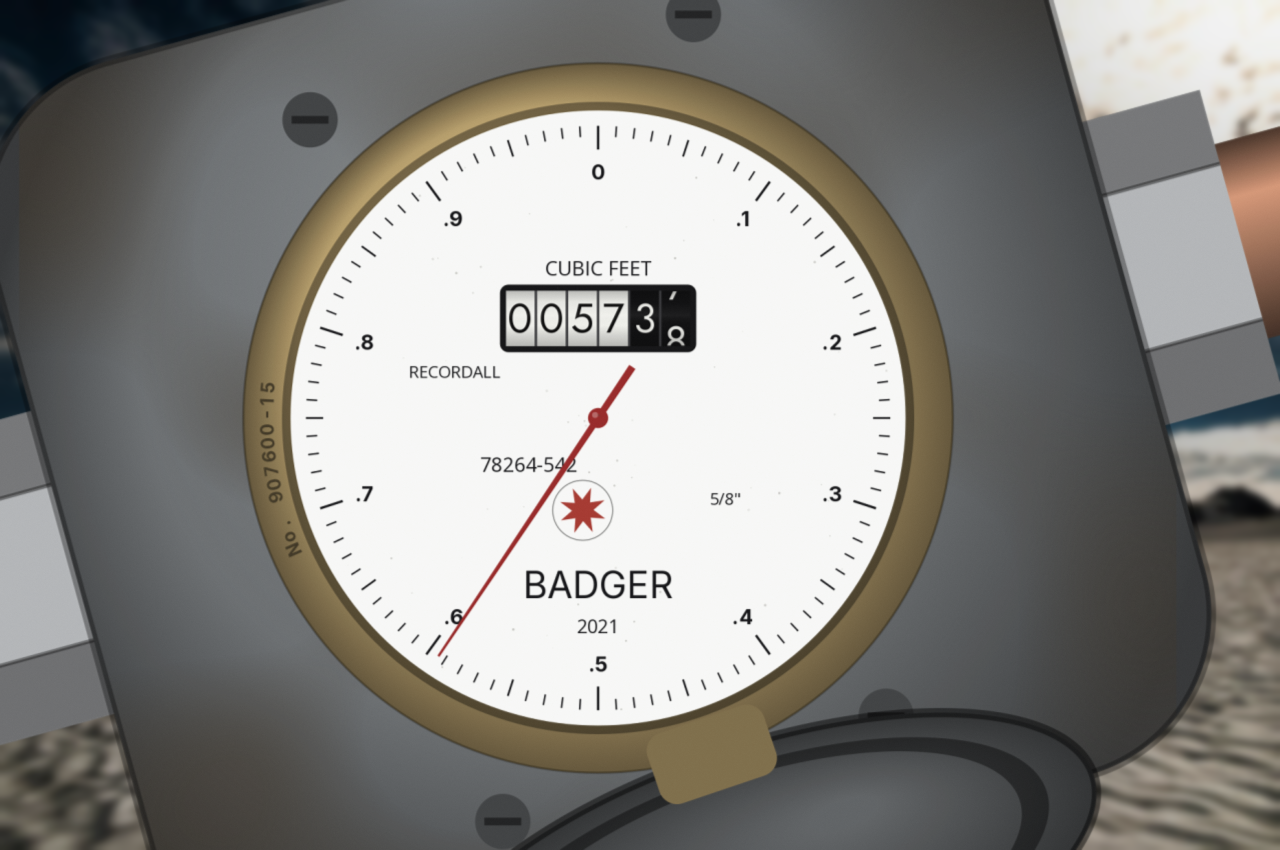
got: 5737.59 ft³
